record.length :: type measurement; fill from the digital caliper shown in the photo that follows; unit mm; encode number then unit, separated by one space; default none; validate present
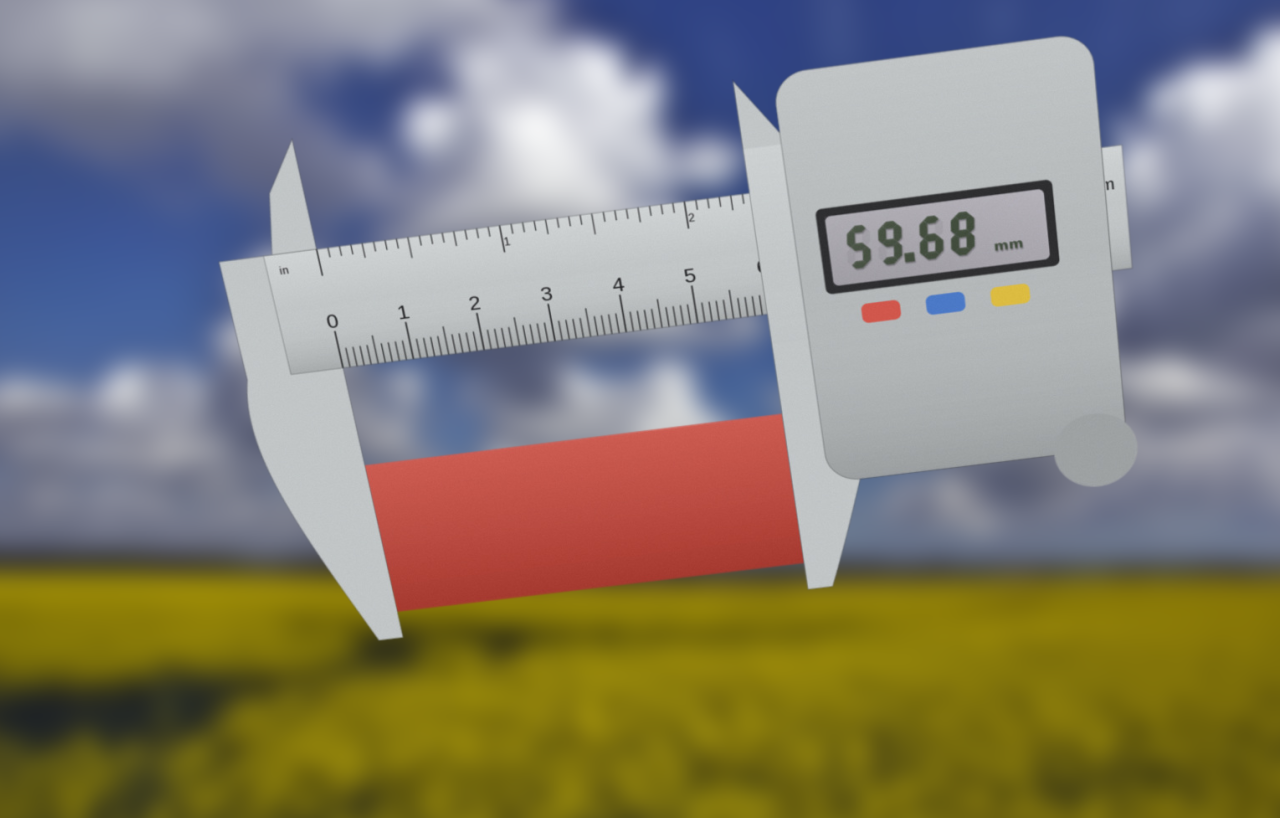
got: 59.68 mm
